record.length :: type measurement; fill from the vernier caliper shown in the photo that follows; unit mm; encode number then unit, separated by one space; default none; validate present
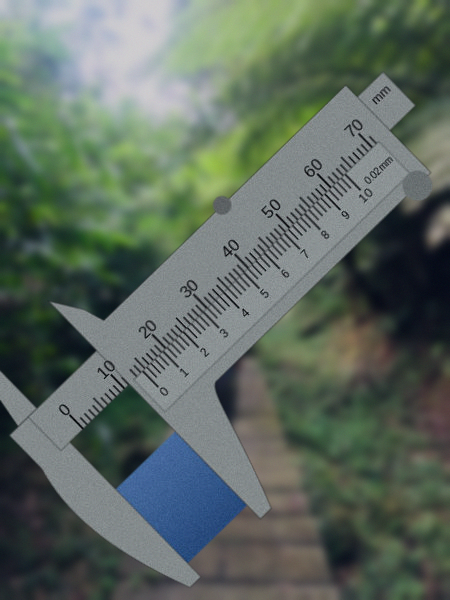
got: 14.4 mm
